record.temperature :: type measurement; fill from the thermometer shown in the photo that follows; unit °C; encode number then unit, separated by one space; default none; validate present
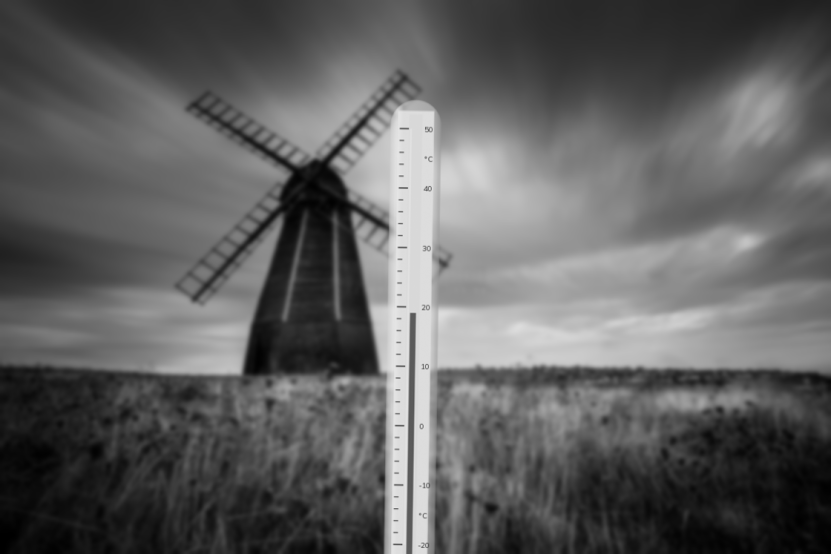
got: 19 °C
